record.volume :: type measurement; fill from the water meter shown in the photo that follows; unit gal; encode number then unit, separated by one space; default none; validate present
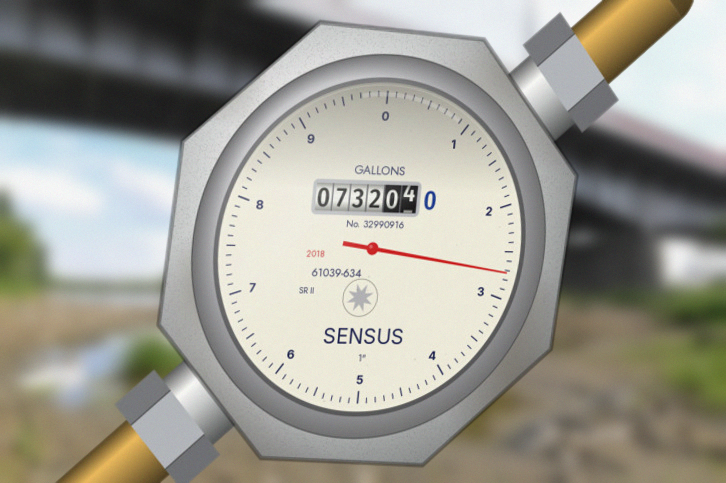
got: 732042.7 gal
